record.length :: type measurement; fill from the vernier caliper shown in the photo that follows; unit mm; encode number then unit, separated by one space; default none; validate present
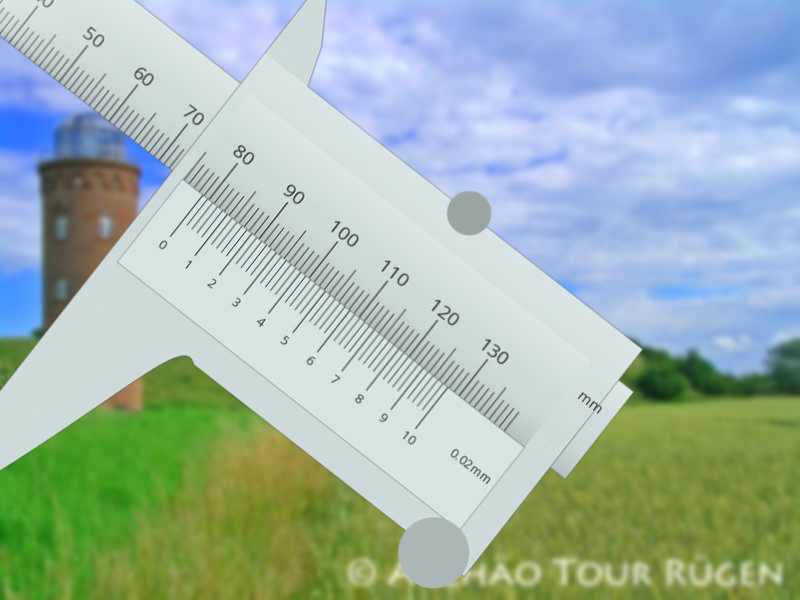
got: 78.8 mm
